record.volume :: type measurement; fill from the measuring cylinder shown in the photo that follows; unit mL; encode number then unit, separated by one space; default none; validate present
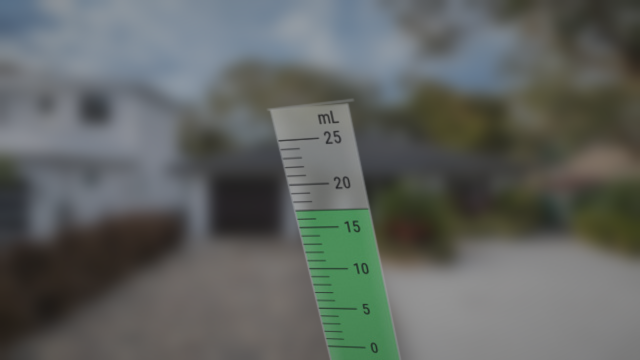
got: 17 mL
